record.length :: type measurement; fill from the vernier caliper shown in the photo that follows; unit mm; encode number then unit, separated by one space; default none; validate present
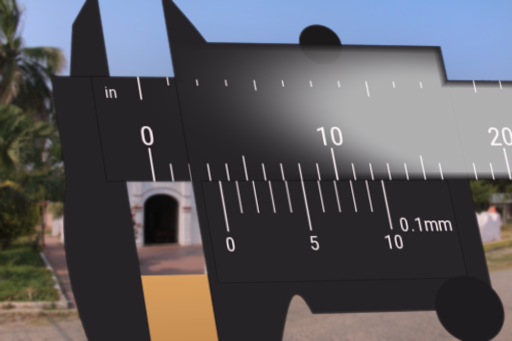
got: 3.5 mm
